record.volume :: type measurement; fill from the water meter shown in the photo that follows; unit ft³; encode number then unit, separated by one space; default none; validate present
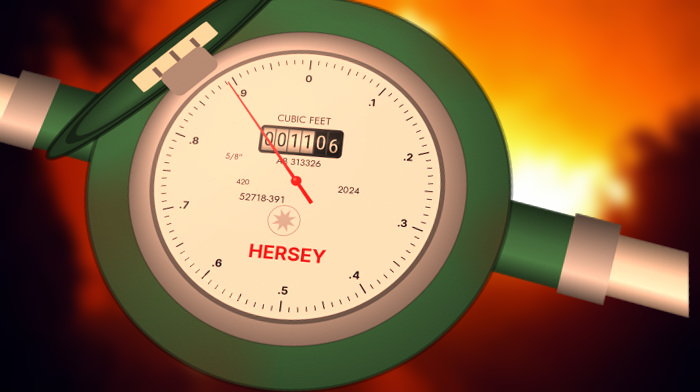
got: 1105.89 ft³
